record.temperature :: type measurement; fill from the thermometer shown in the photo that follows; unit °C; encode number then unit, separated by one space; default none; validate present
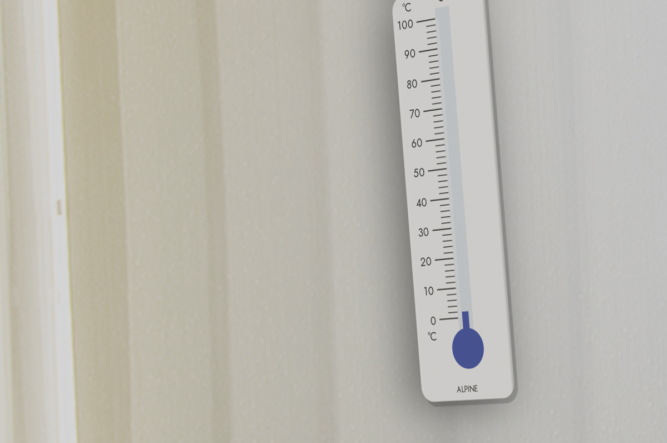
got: 2 °C
